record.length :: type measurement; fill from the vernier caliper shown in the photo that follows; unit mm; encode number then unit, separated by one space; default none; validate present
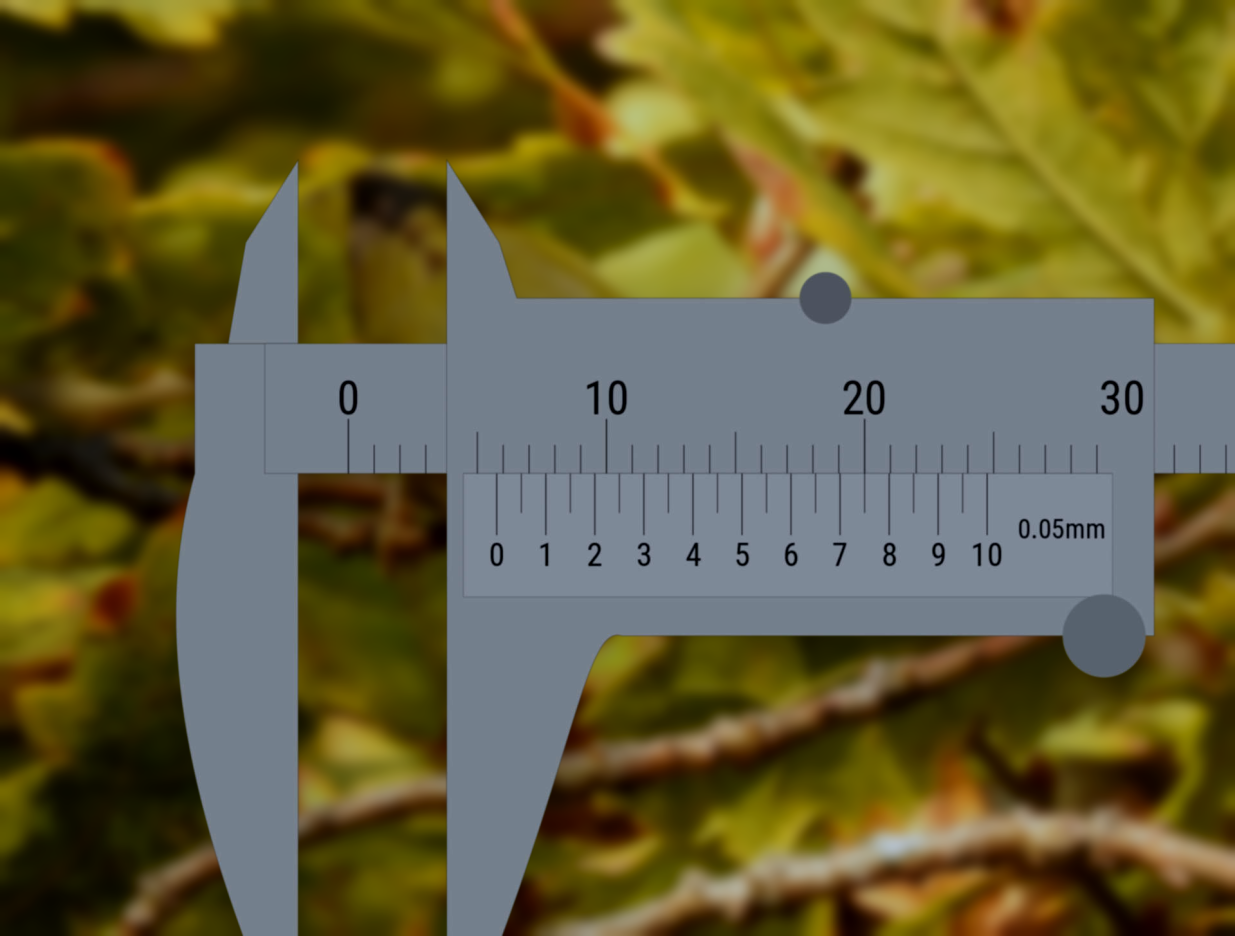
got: 5.75 mm
